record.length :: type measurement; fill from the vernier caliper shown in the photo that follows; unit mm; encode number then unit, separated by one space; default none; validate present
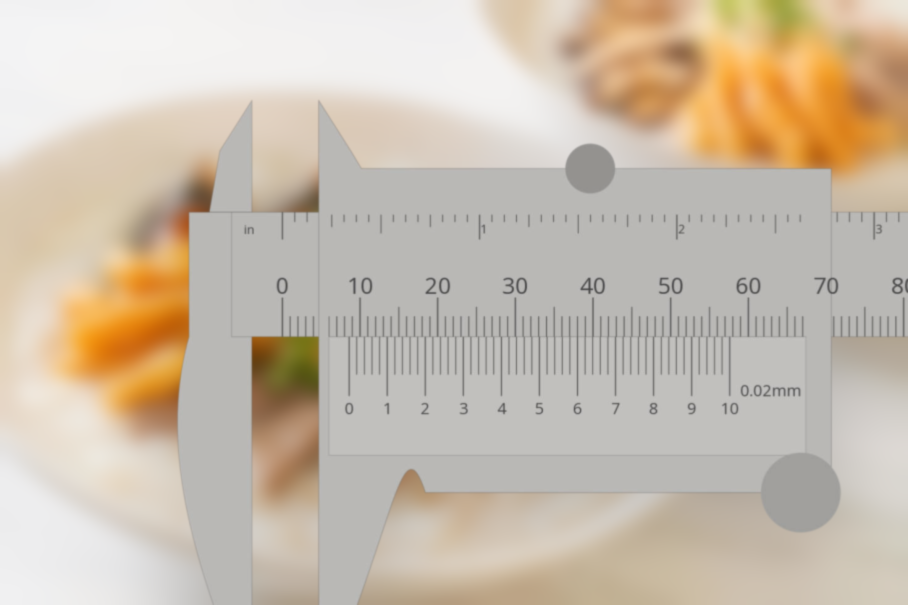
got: 8.6 mm
